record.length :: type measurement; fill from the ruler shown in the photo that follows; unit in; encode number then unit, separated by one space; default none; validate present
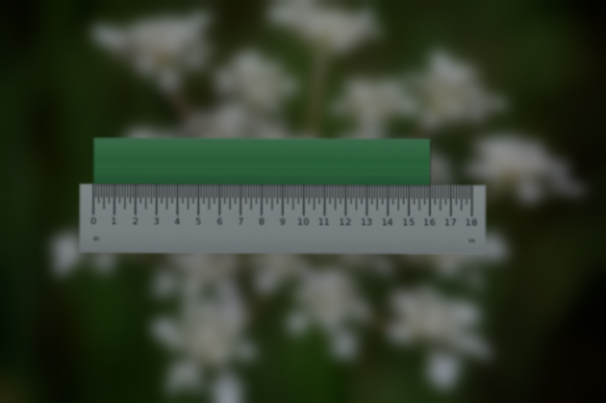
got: 16 in
